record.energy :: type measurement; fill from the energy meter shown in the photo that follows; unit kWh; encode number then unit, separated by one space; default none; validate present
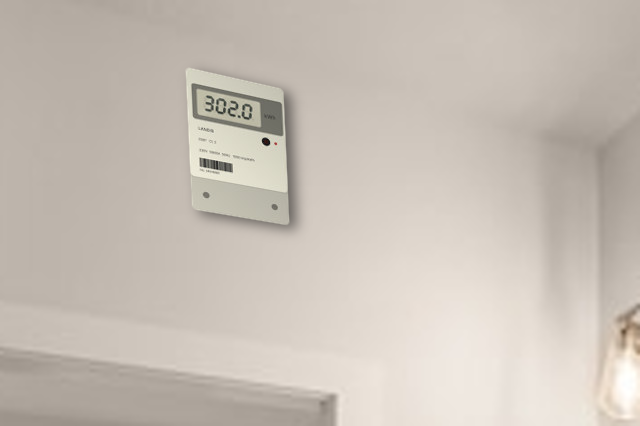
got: 302.0 kWh
